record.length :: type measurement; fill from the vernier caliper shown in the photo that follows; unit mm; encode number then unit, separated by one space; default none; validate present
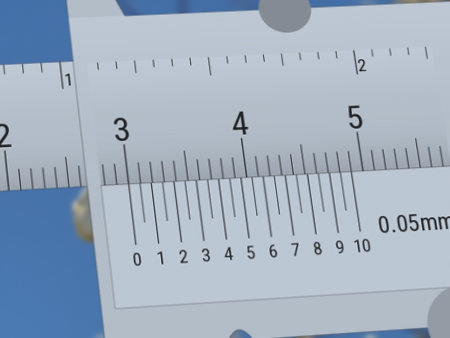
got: 30.0 mm
